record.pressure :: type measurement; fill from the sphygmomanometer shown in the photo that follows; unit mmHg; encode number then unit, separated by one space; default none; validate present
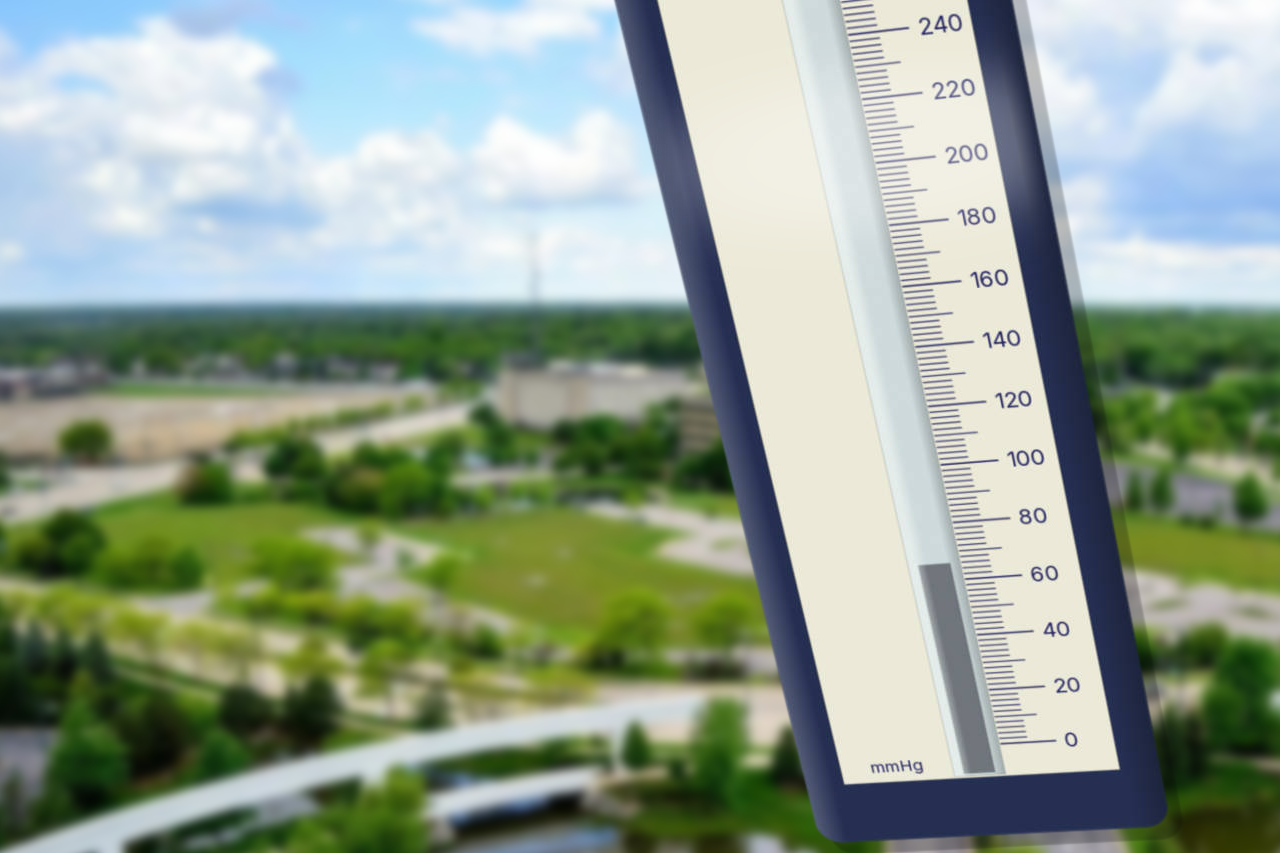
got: 66 mmHg
